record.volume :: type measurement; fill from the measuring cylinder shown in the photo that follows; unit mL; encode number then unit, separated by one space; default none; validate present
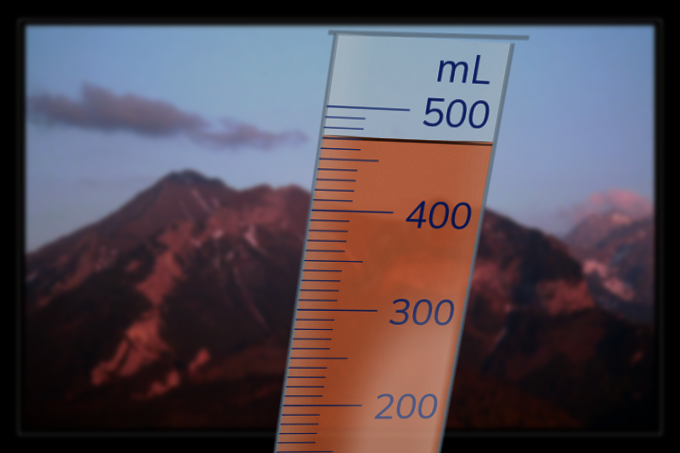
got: 470 mL
